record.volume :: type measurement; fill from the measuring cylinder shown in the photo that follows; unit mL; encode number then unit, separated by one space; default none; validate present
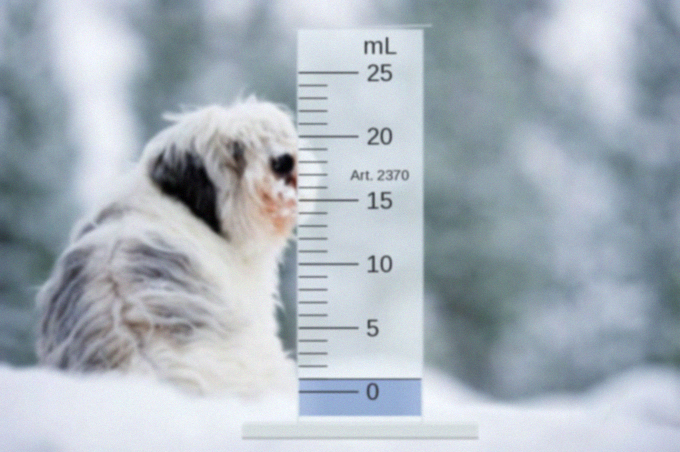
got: 1 mL
